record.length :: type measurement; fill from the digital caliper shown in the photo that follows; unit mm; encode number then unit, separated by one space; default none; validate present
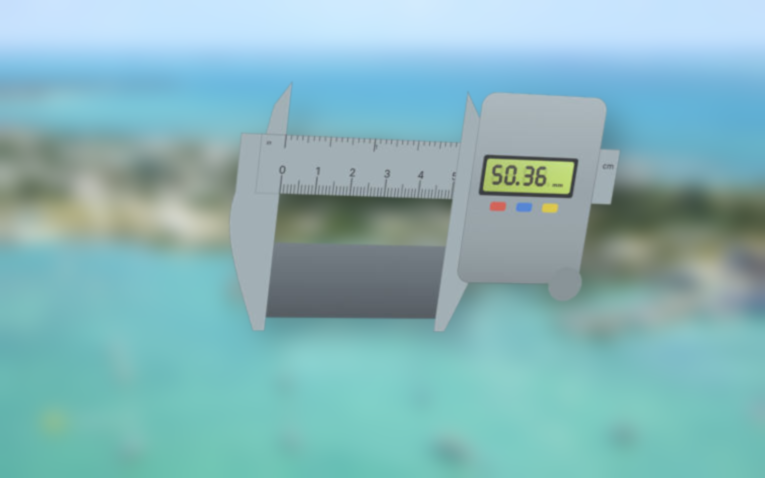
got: 50.36 mm
